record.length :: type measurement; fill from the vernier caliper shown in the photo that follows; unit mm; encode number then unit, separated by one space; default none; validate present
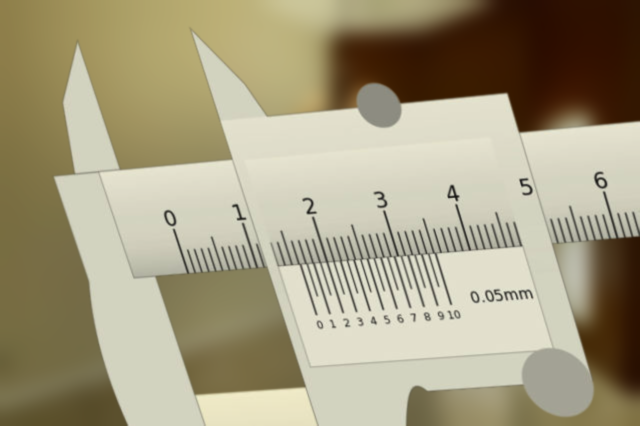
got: 16.2 mm
